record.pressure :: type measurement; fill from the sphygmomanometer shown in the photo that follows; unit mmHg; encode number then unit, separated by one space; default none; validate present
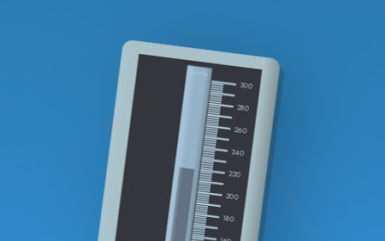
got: 220 mmHg
